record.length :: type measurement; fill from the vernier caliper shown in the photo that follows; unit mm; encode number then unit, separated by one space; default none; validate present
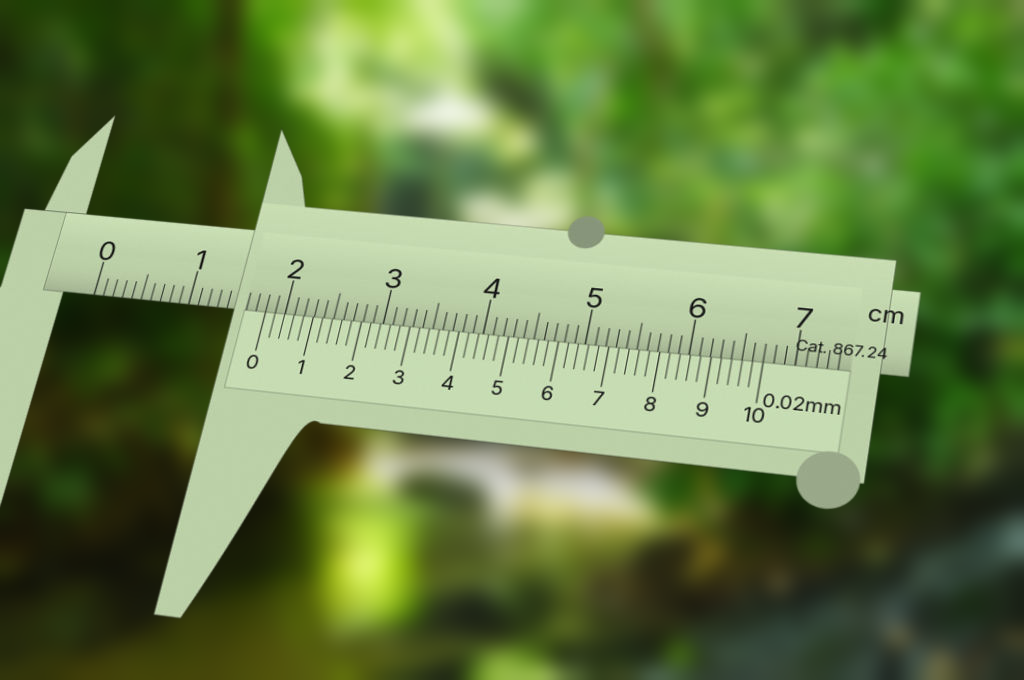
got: 18.0 mm
